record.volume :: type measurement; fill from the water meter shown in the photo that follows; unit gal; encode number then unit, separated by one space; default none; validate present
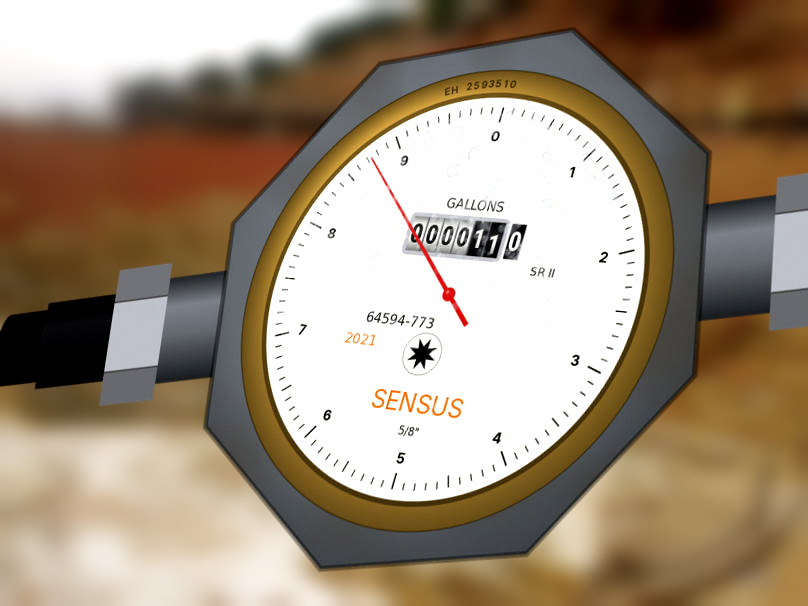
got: 108.7 gal
